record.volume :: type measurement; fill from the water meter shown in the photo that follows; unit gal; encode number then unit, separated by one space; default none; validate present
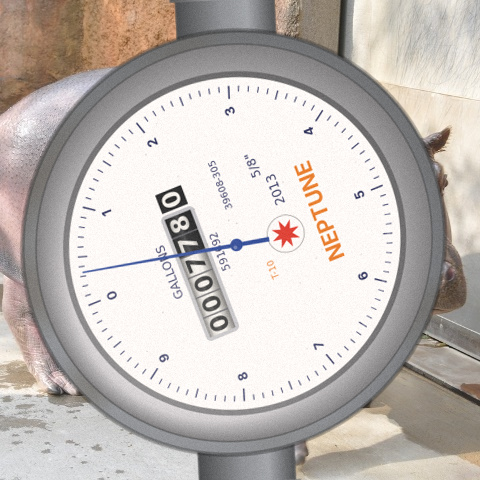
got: 7780.3 gal
